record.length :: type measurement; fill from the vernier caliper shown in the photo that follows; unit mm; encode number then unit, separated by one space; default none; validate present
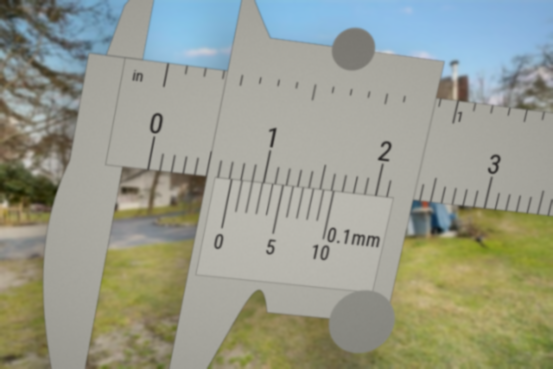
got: 7.2 mm
